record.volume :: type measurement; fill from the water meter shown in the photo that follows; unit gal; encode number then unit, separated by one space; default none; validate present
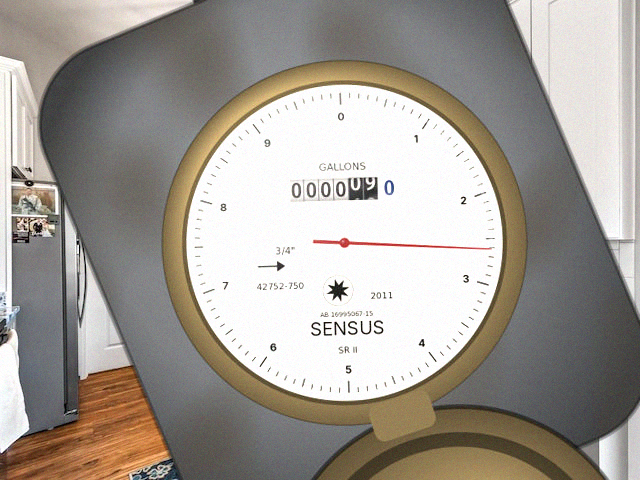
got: 92.6 gal
